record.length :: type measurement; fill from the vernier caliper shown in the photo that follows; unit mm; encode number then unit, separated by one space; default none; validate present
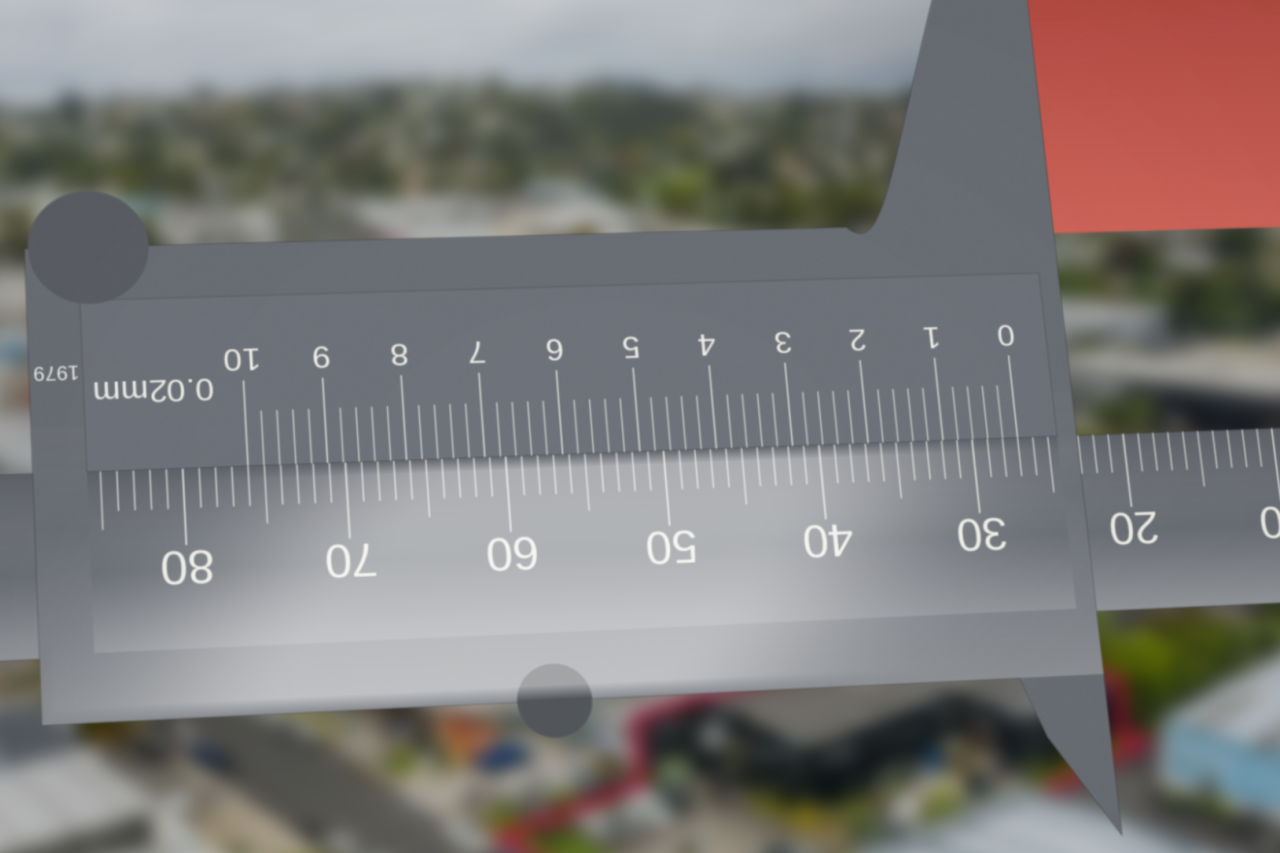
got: 27.0 mm
